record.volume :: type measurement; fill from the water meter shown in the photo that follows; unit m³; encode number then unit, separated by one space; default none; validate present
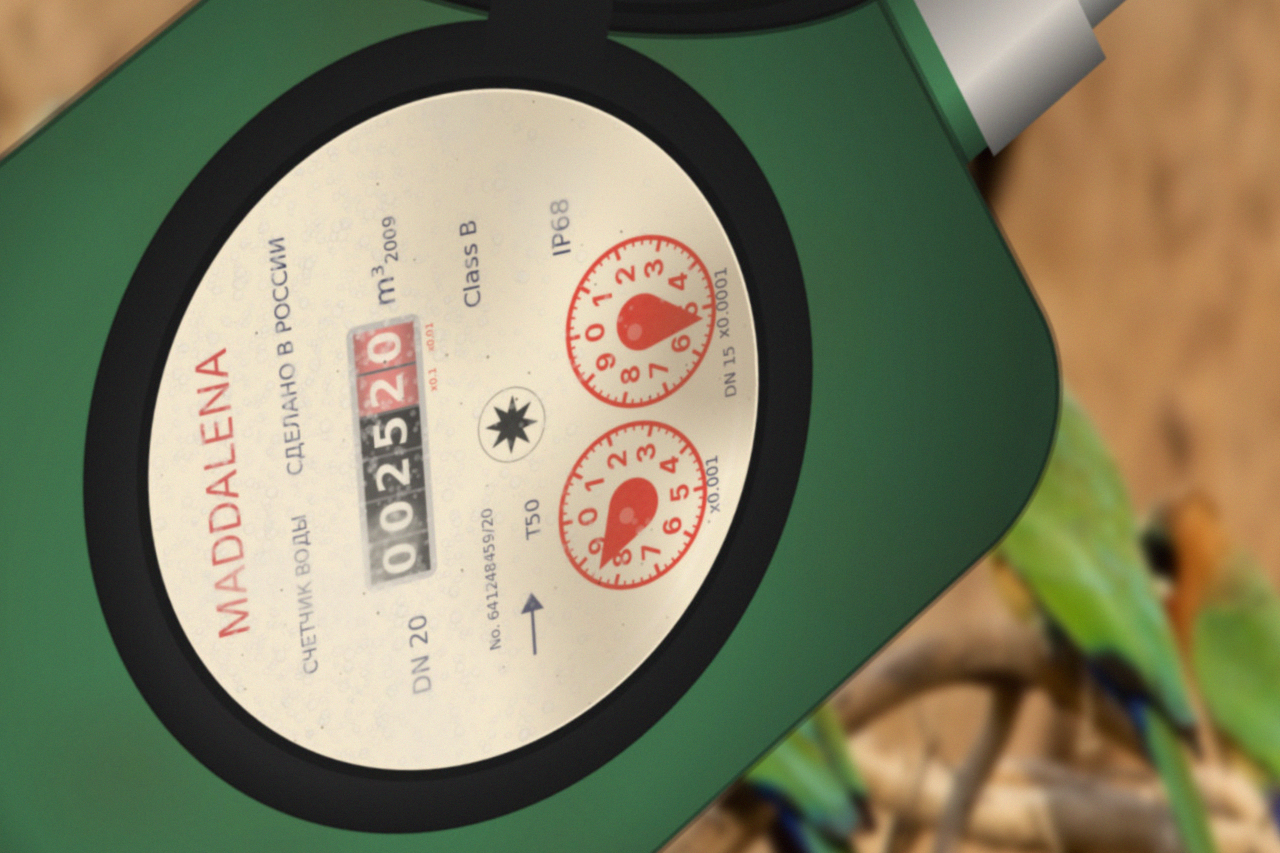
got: 25.2085 m³
